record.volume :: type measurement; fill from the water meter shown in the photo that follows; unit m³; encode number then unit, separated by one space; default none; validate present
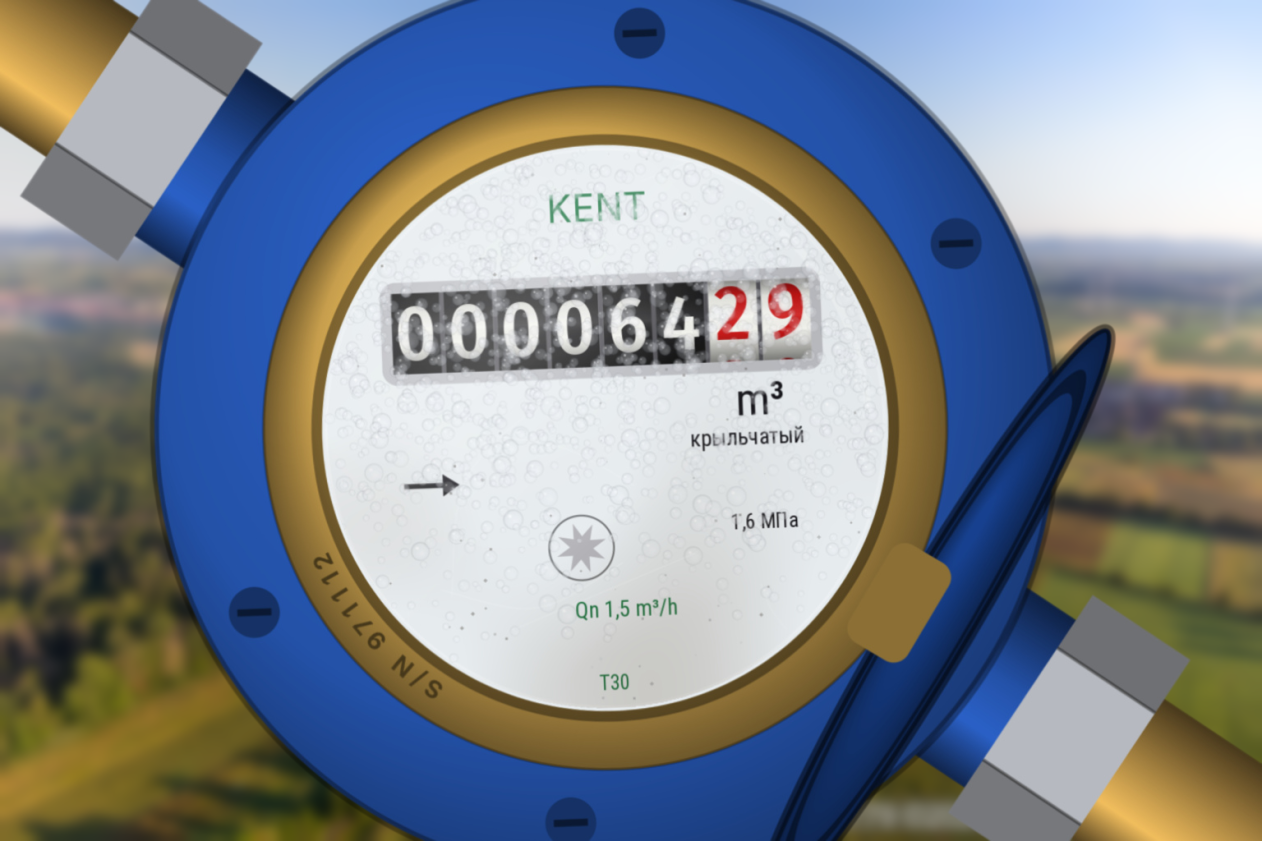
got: 64.29 m³
